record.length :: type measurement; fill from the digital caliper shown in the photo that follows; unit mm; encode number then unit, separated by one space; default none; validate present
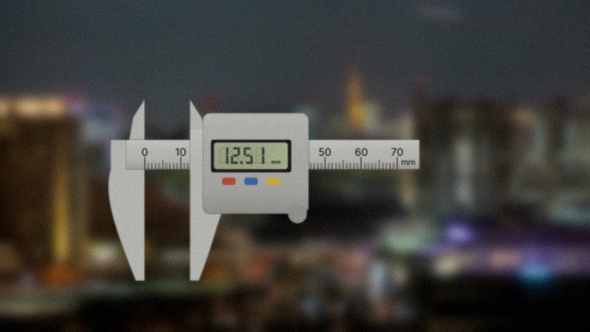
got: 12.51 mm
